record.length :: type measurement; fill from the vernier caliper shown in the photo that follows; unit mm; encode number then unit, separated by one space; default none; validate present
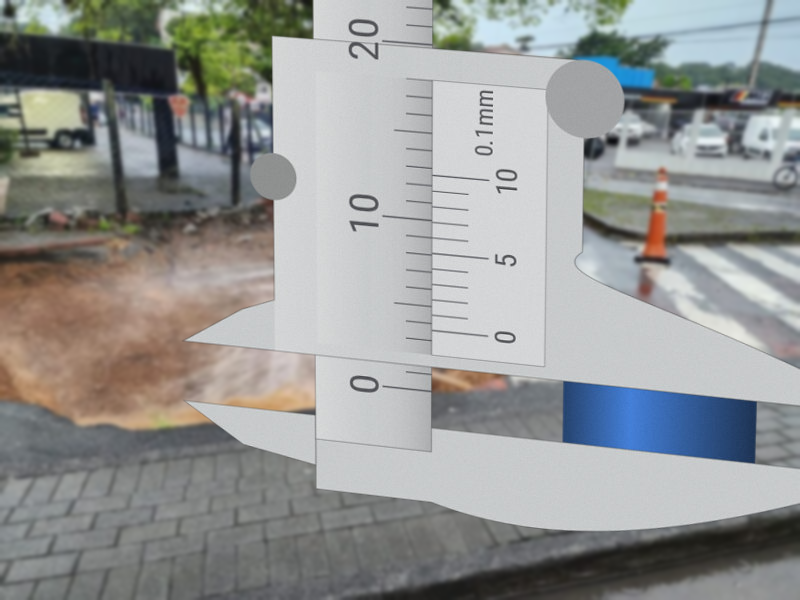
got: 3.6 mm
